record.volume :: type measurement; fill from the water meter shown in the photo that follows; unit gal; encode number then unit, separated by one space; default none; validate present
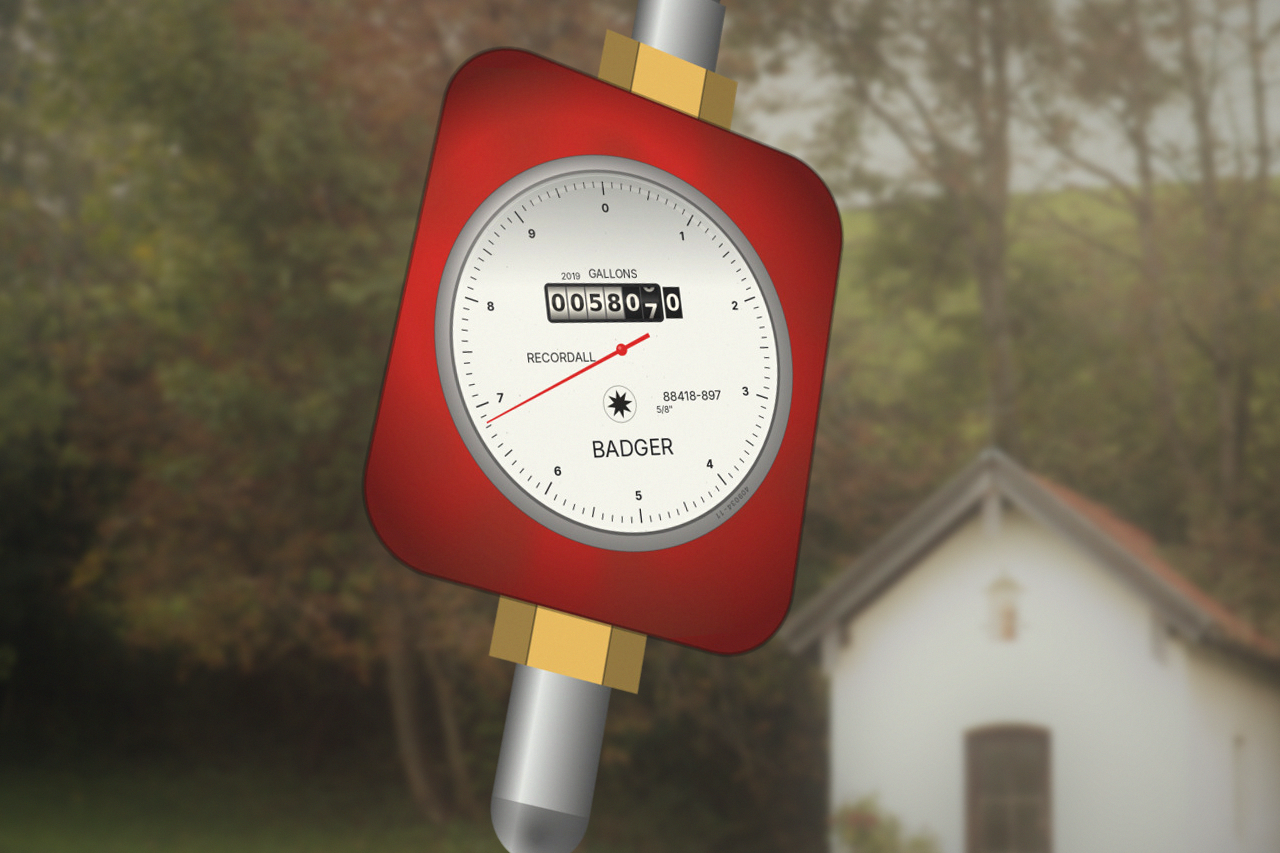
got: 58066.8 gal
